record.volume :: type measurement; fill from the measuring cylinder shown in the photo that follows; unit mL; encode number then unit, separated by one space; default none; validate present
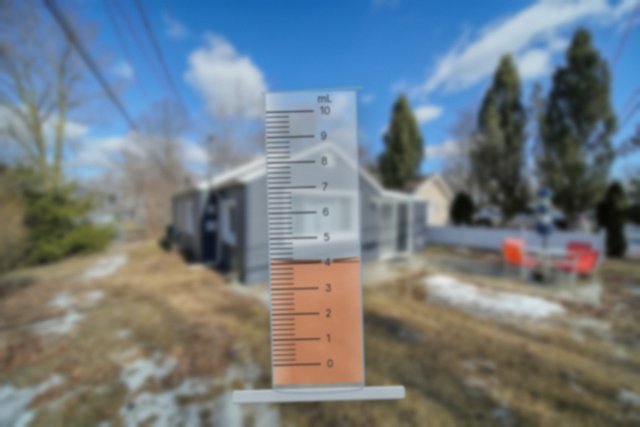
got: 4 mL
